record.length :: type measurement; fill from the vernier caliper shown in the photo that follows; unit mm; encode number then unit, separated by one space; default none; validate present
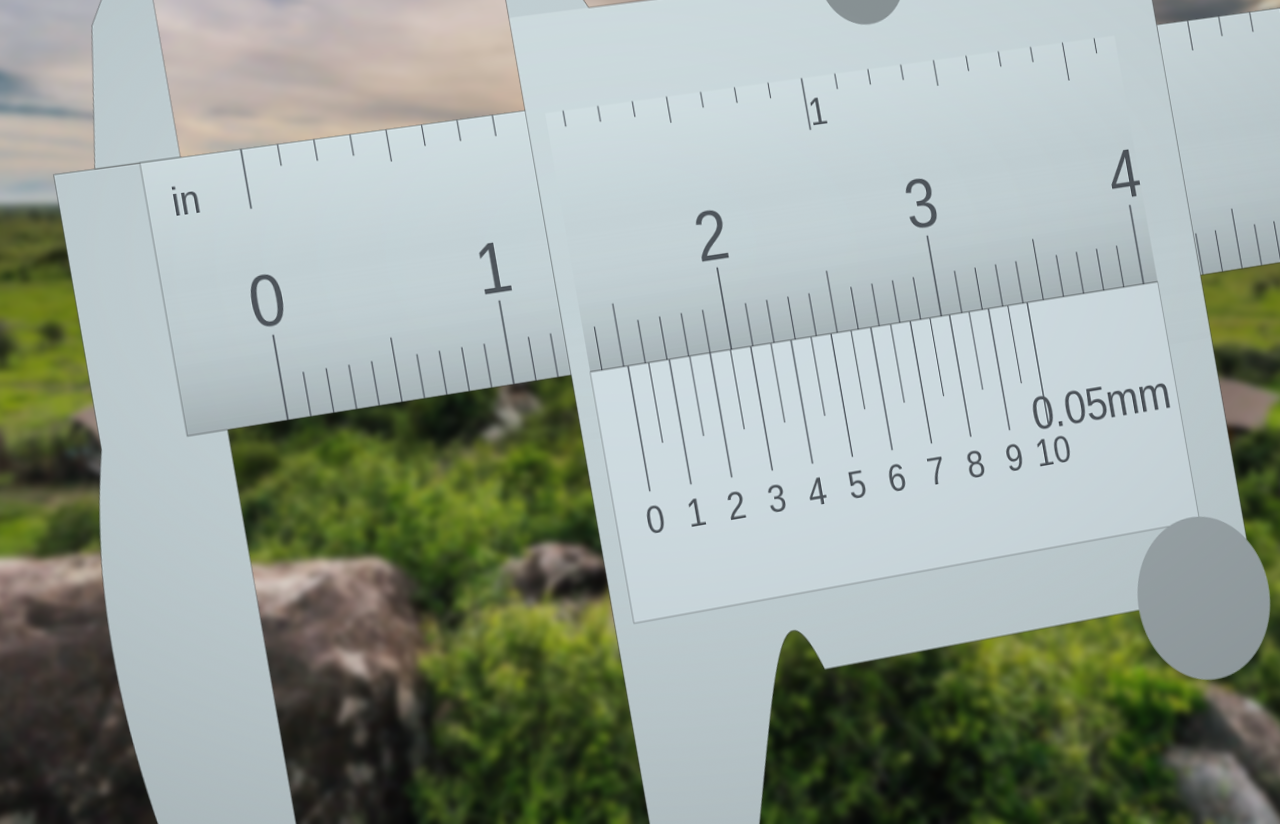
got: 15.2 mm
